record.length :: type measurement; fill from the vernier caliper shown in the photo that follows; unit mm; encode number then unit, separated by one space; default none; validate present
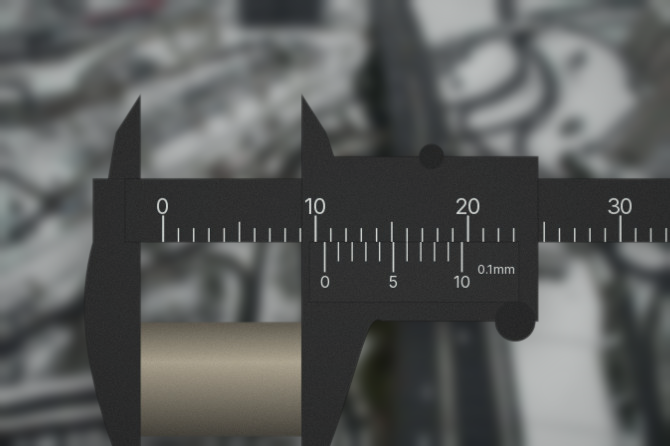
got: 10.6 mm
